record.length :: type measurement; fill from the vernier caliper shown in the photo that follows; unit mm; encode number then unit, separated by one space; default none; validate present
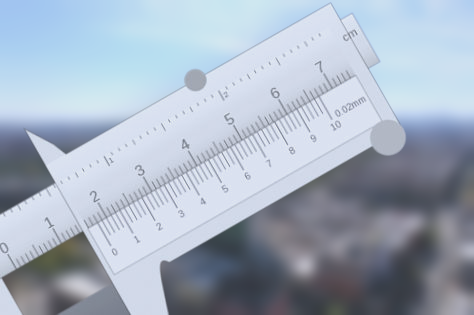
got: 18.0 mm
